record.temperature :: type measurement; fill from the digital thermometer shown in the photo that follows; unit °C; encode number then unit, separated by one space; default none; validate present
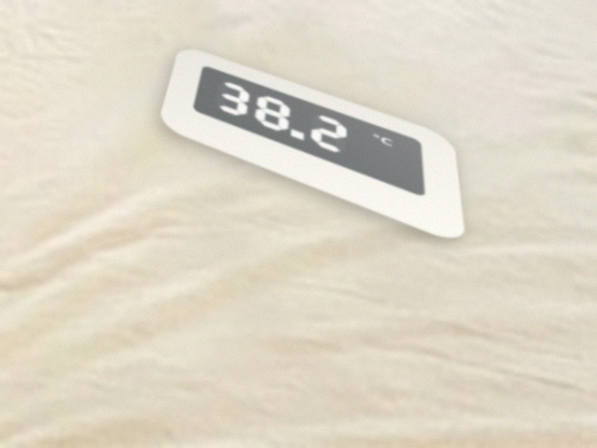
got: 38.2 °C
